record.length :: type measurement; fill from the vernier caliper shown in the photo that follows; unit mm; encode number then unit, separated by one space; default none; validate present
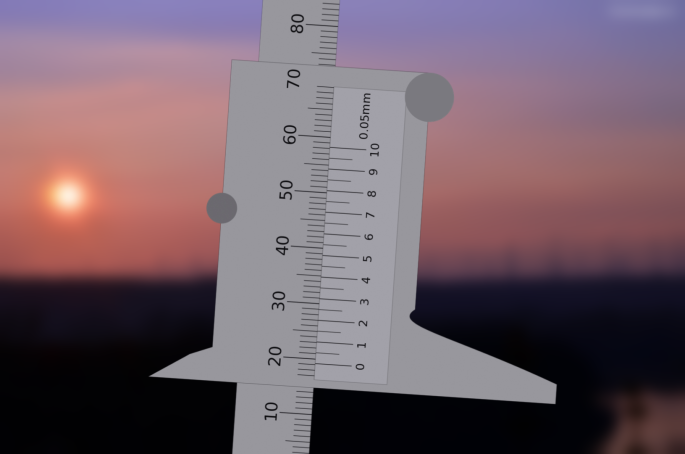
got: 19.2 mm
